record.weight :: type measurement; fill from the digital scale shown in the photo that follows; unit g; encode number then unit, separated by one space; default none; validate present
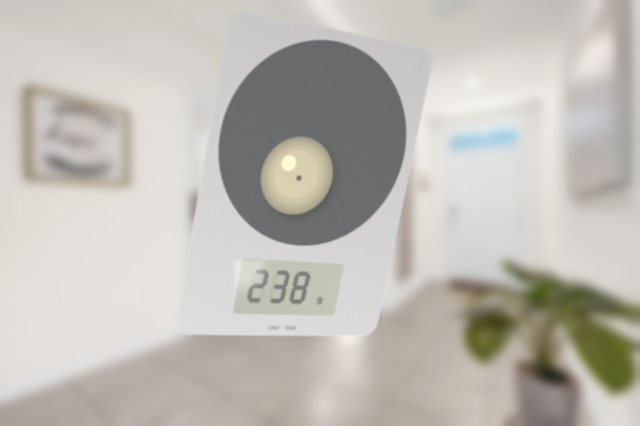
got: 238 g
